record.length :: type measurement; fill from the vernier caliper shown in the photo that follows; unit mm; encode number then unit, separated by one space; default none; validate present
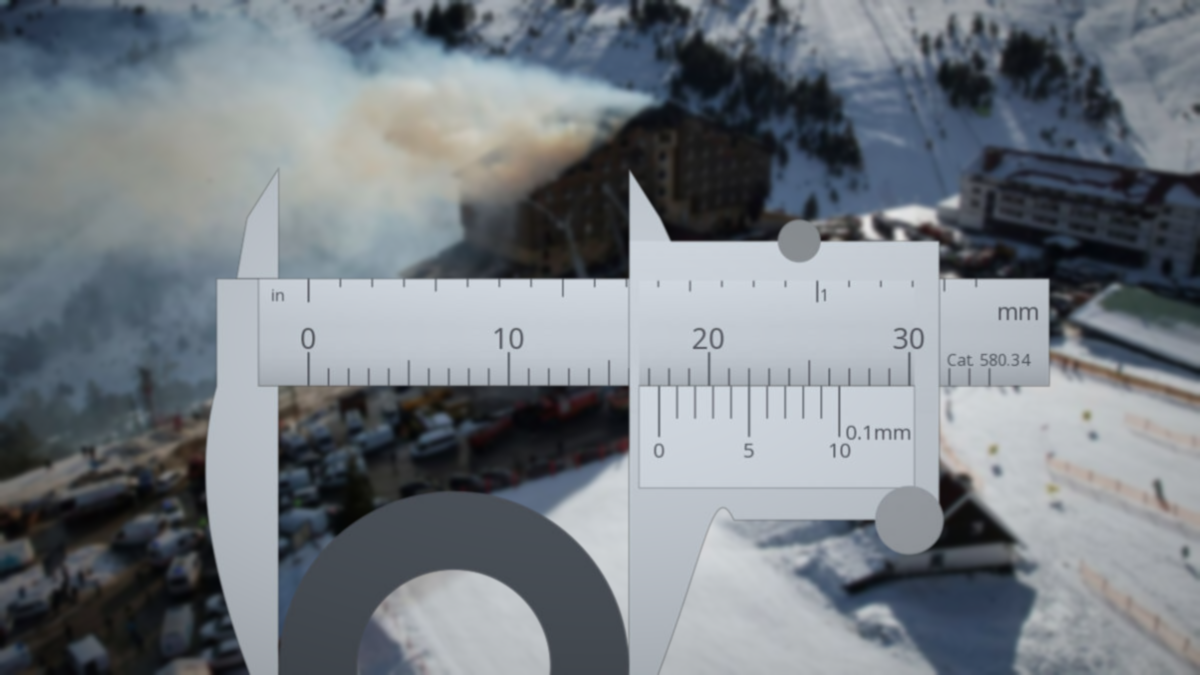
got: 17.5 mm
